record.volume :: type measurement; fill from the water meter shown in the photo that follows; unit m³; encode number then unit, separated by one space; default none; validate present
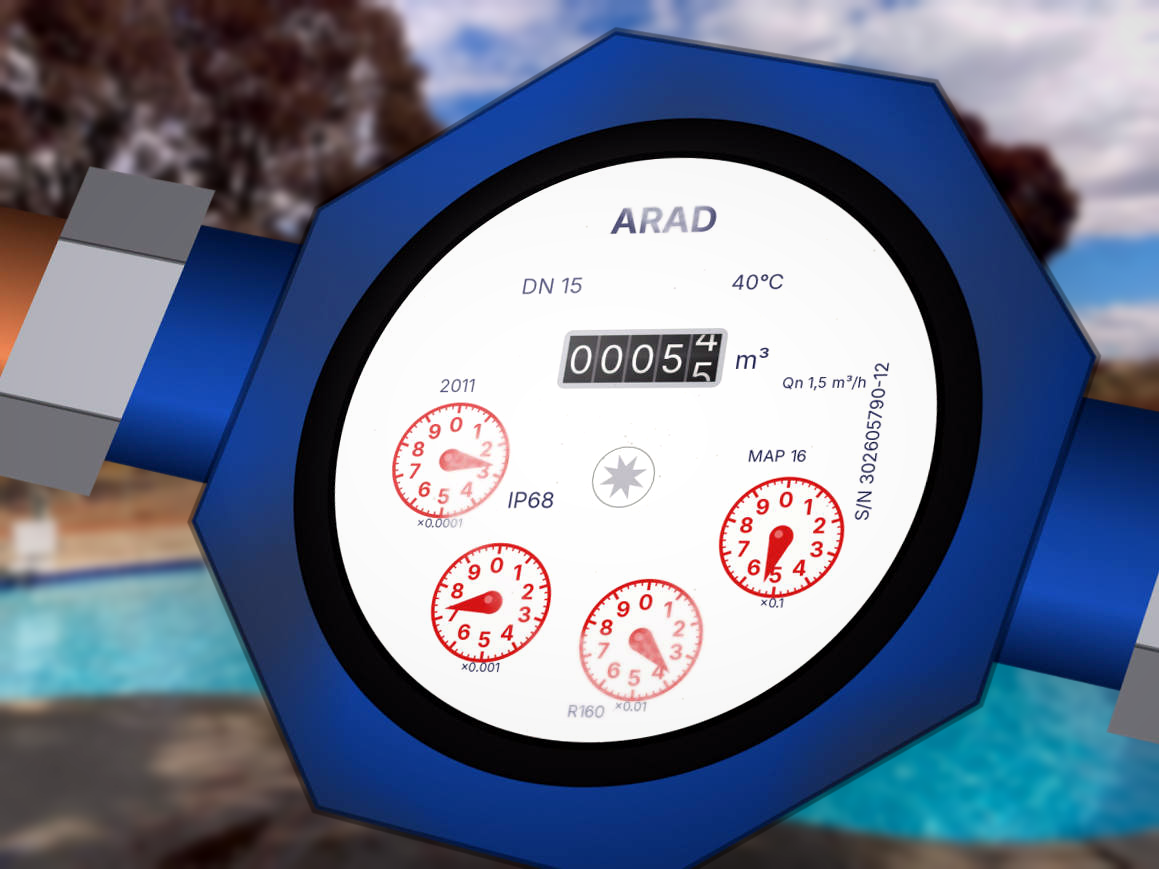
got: 54.5372 m³
